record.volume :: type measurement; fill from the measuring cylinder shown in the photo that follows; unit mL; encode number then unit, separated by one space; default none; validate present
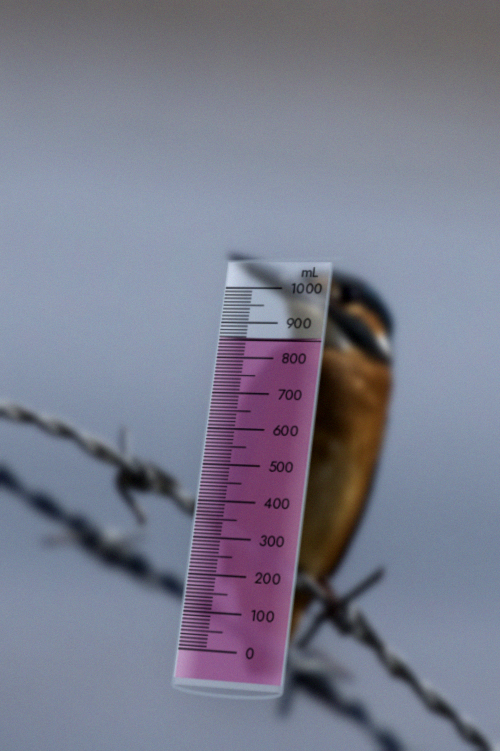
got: 850 mL
